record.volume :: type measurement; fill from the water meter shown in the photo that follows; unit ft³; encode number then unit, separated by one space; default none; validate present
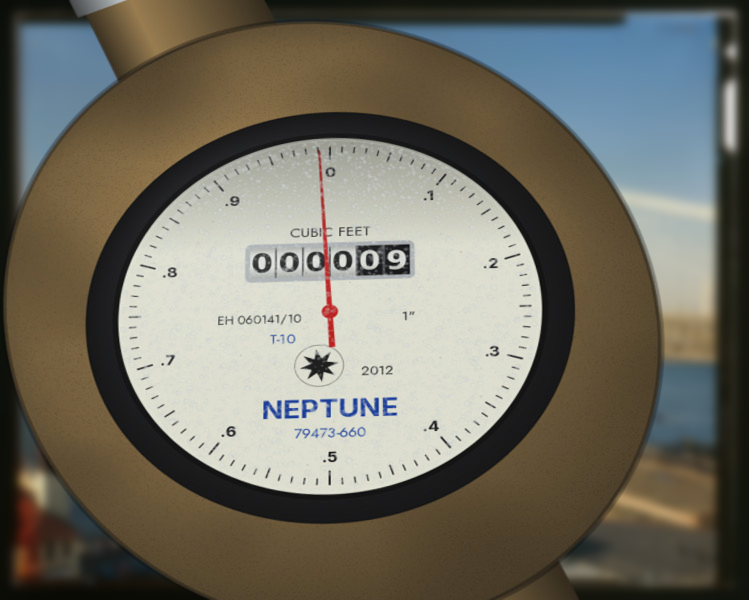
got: 8.99 ft³
